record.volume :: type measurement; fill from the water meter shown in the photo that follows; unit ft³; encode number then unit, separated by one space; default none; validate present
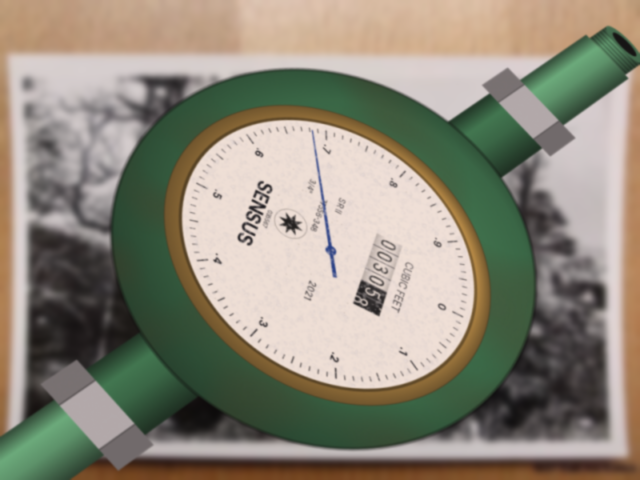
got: 3057.68 ft³
